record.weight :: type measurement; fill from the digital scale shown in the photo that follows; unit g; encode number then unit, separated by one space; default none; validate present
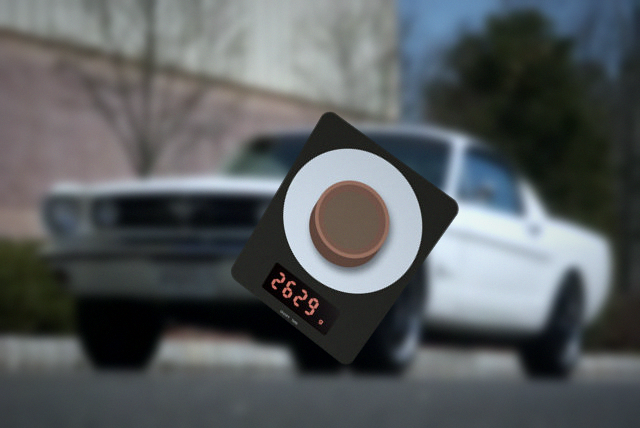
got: 2629 g
